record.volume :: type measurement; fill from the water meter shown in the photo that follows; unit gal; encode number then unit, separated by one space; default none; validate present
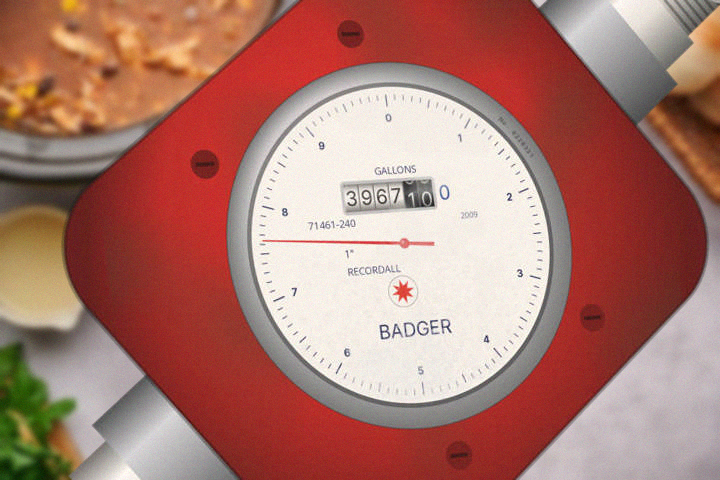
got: 3967097.6 gal
